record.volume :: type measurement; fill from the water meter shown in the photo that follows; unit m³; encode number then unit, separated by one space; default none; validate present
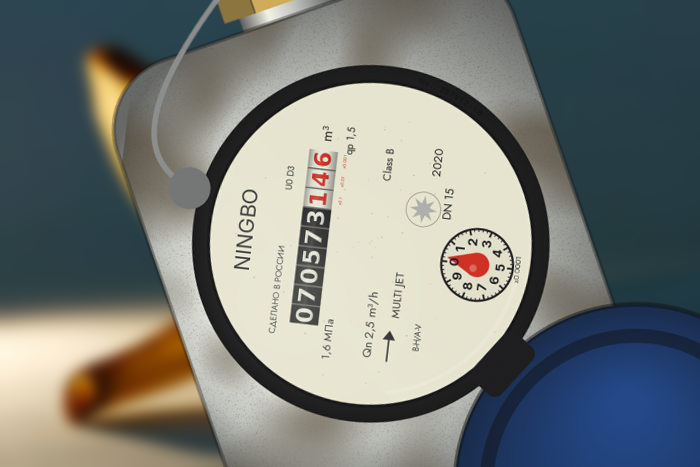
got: 70573.1460 m³
